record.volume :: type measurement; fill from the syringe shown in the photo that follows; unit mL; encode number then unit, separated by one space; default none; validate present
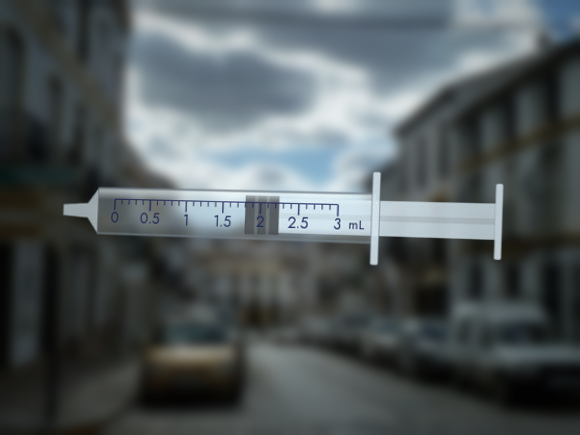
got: 1.8 mL
